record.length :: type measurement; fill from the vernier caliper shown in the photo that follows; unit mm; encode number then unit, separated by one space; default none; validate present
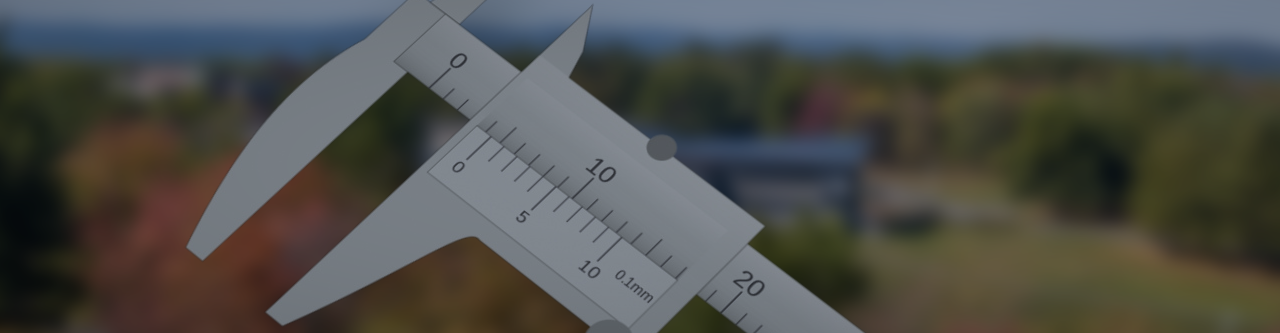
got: 4.4 mm
